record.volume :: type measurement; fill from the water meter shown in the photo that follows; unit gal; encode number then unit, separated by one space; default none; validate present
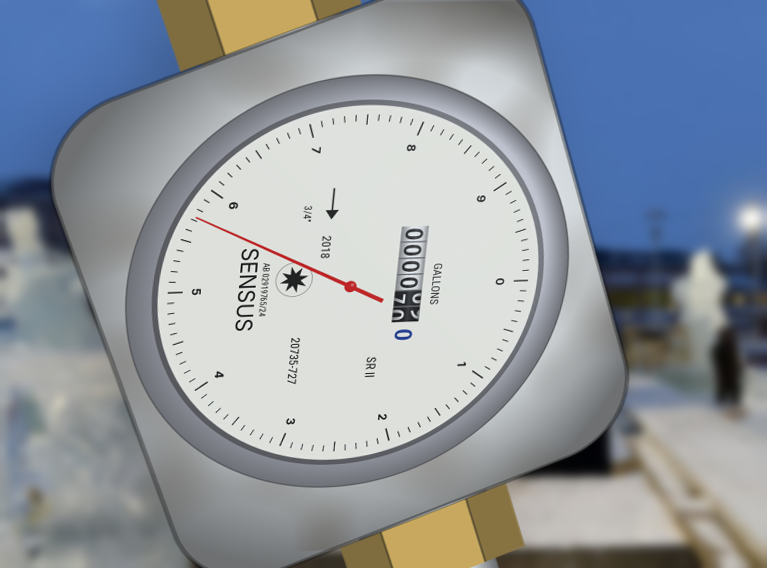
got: 695.7 gal
